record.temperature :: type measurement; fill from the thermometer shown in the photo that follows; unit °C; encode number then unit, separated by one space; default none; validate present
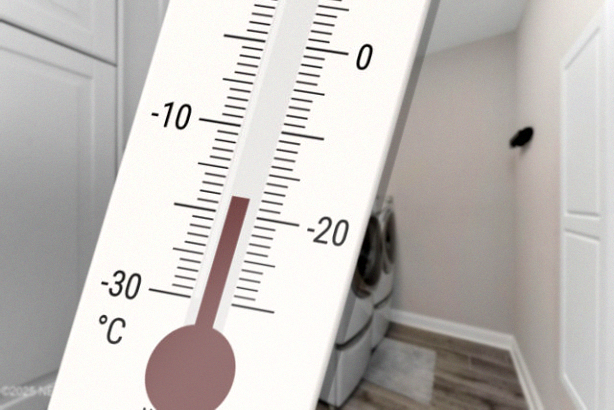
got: -18 °C
